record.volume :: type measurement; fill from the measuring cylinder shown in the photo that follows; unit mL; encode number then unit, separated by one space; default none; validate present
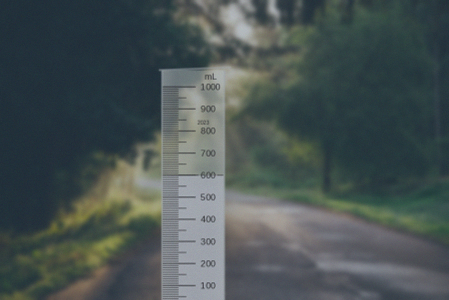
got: 600 mL
